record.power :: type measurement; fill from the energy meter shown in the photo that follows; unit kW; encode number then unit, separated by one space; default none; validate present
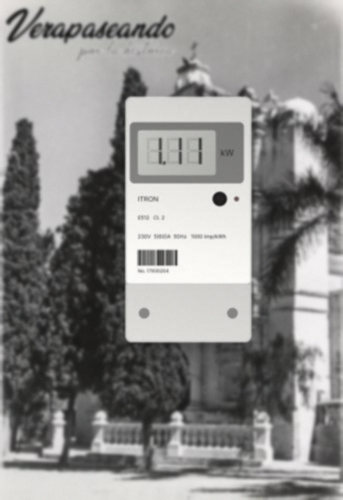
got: 1.11 kW
